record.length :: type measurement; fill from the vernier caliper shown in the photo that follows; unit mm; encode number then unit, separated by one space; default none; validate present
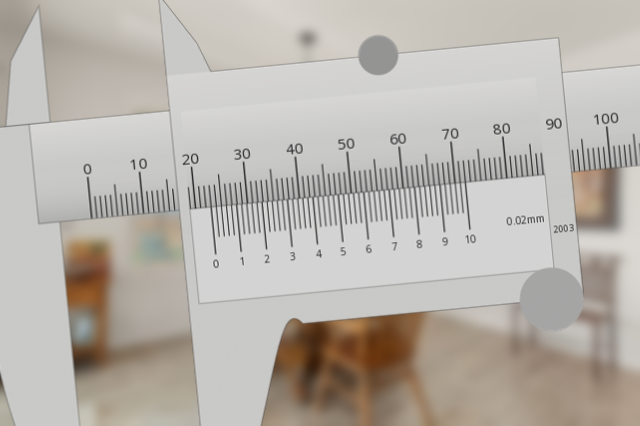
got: 23.0 mm
